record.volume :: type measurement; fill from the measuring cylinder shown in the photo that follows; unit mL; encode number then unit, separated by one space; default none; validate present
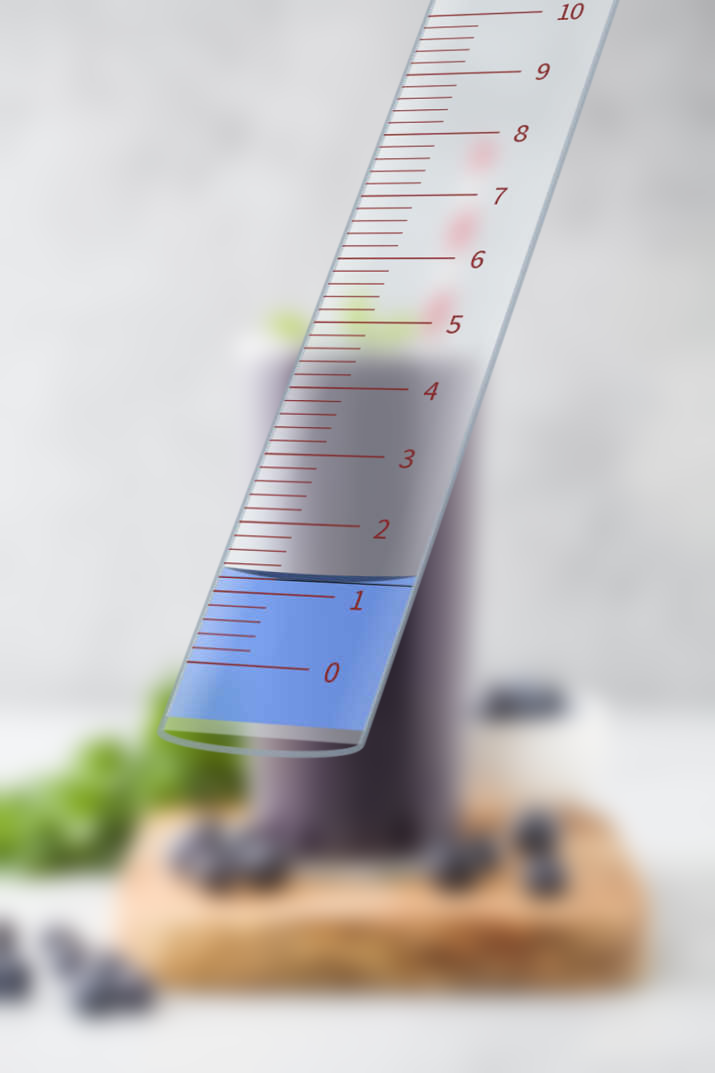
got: 1.2 mL
